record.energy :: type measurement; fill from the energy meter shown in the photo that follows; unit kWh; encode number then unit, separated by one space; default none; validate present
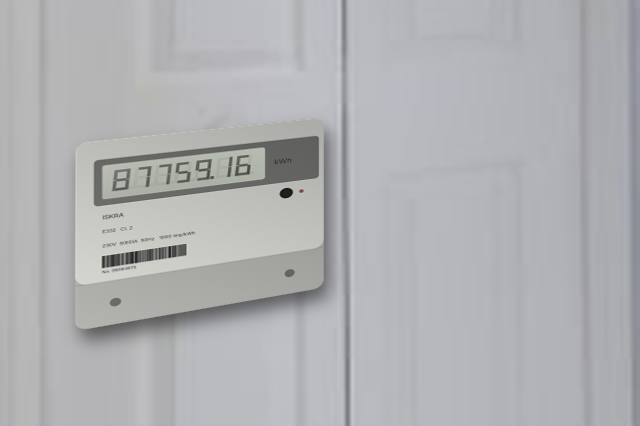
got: 87759.16 kWh
